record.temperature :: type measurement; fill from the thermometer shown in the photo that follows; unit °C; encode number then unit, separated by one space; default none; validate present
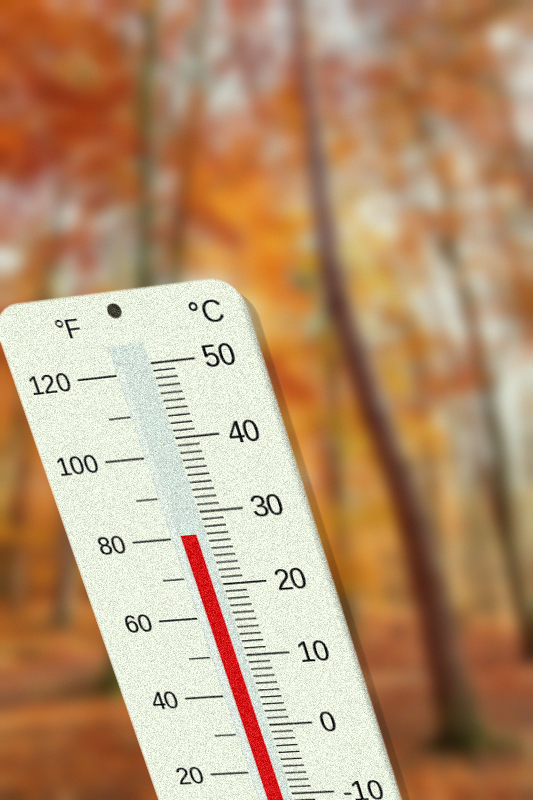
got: 27 °C
